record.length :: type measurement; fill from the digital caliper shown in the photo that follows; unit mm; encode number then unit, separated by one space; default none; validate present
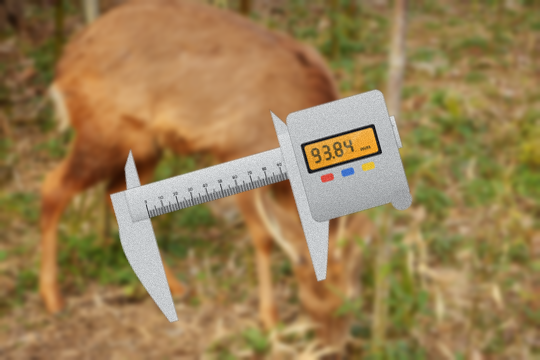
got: 93.84 mm
